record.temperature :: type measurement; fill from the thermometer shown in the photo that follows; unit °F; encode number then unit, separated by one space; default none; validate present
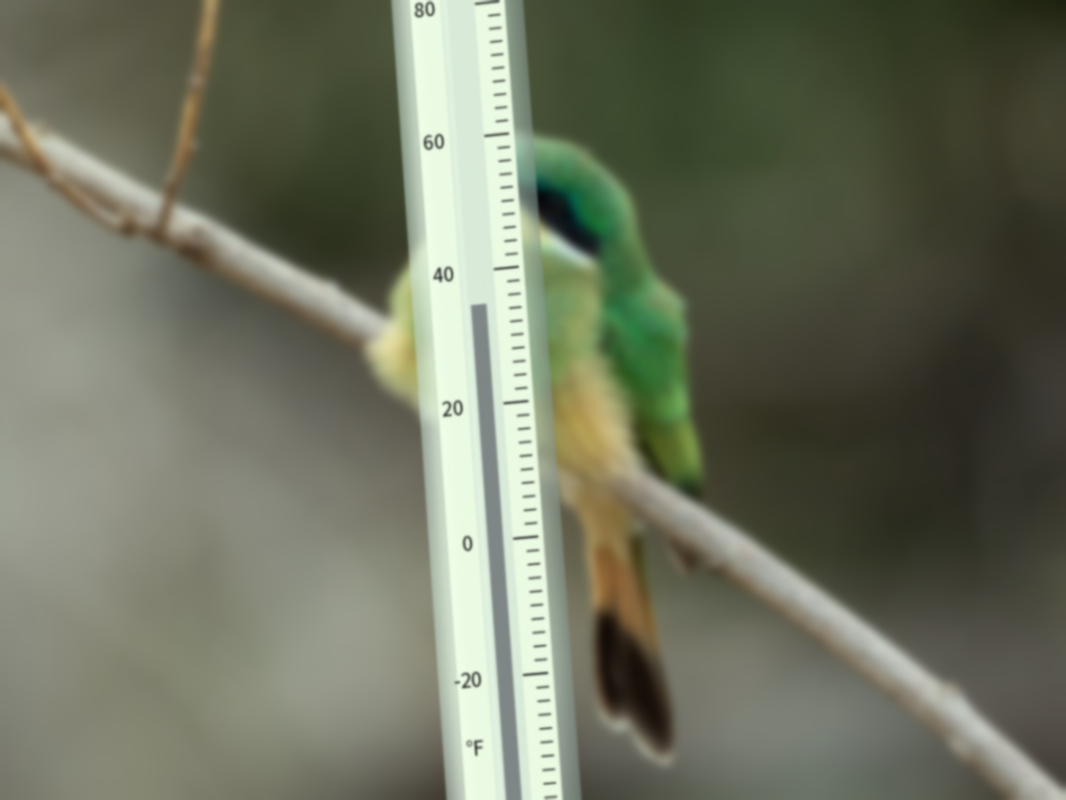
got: 35 °F
